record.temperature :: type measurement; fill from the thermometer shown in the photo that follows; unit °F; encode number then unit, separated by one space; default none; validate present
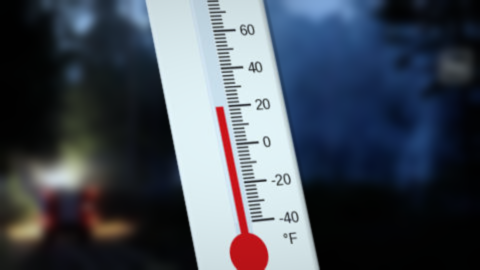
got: 20 °F
